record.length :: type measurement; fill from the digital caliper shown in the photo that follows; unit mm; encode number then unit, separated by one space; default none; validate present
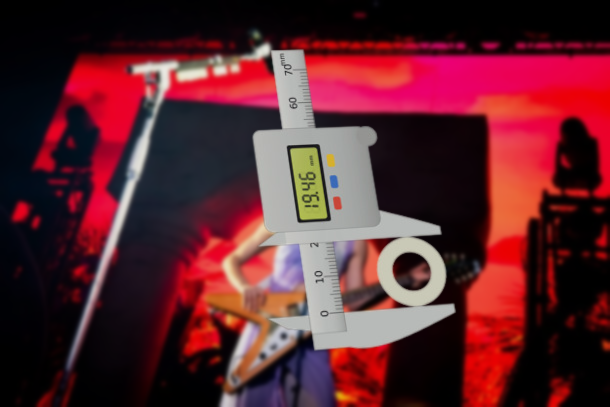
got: 19.46 mm
